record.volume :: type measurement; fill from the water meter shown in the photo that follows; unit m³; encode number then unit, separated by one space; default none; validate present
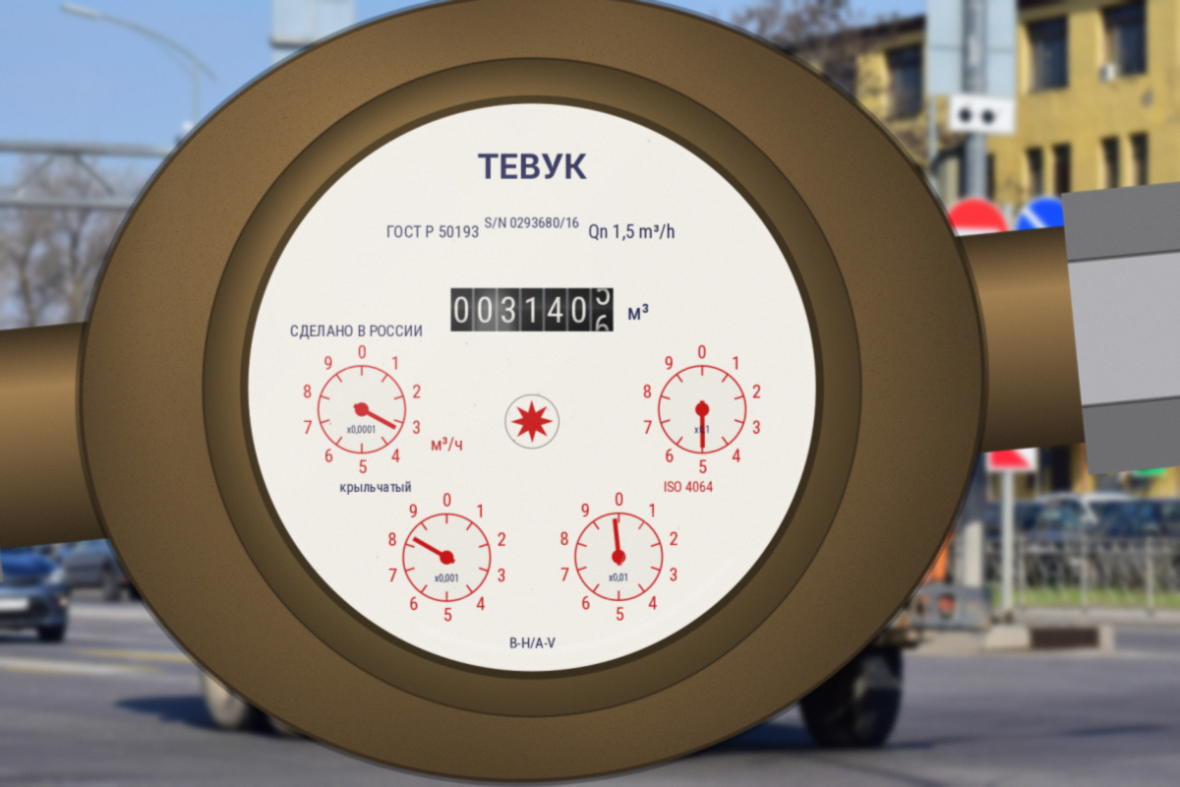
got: 31405.4983 m³
